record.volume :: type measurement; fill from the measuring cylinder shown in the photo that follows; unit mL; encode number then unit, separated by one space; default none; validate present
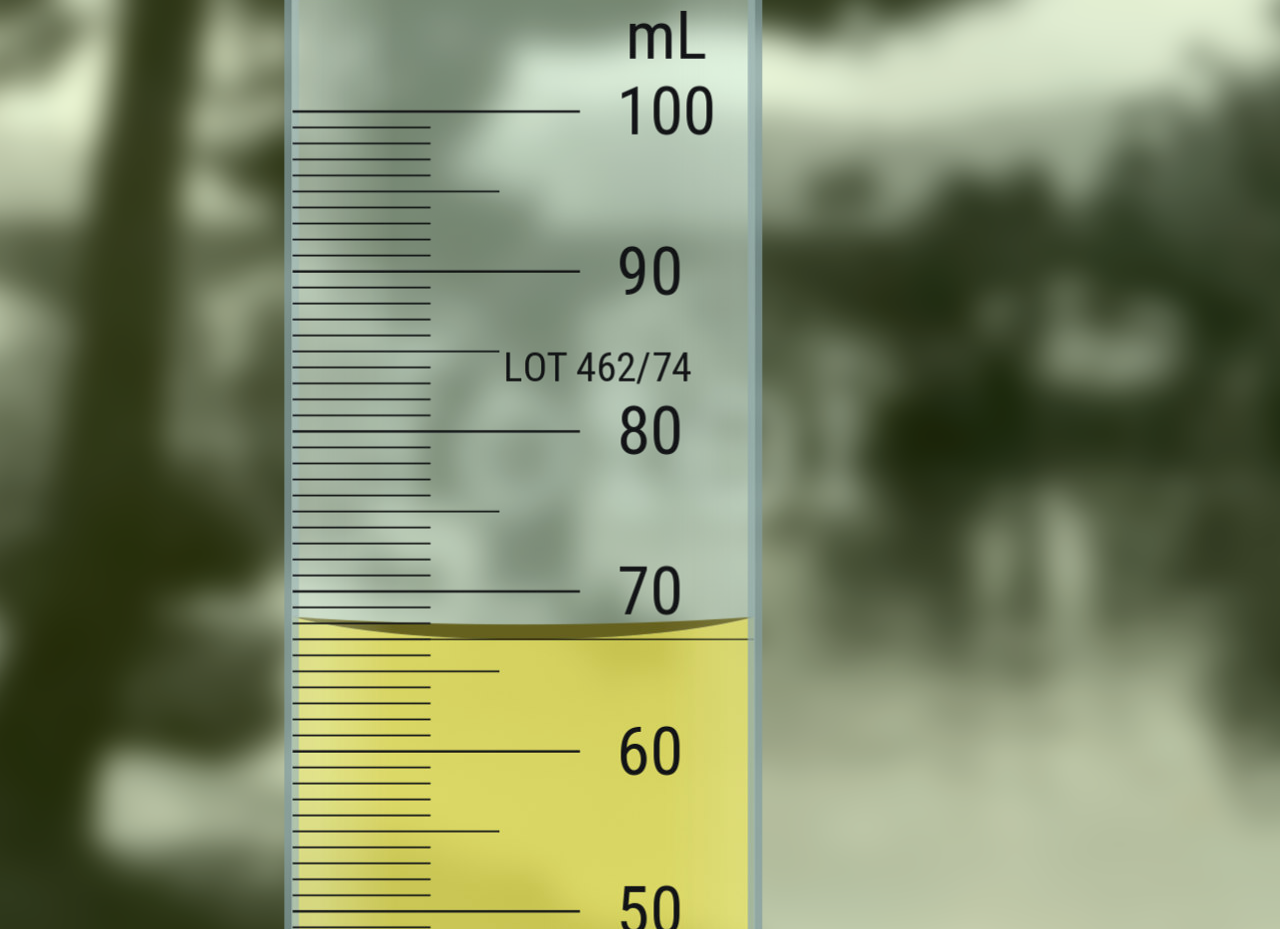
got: 67 mL
